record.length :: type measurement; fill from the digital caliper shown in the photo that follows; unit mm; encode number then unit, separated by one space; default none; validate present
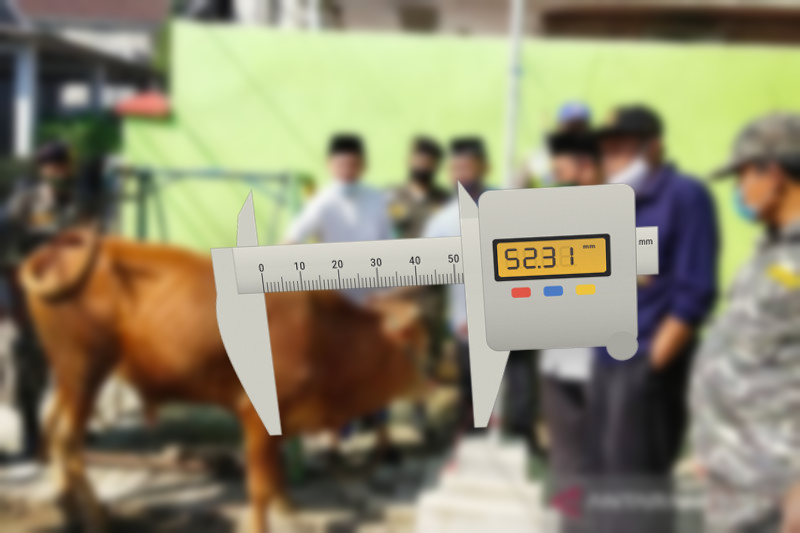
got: 52.31 mm
